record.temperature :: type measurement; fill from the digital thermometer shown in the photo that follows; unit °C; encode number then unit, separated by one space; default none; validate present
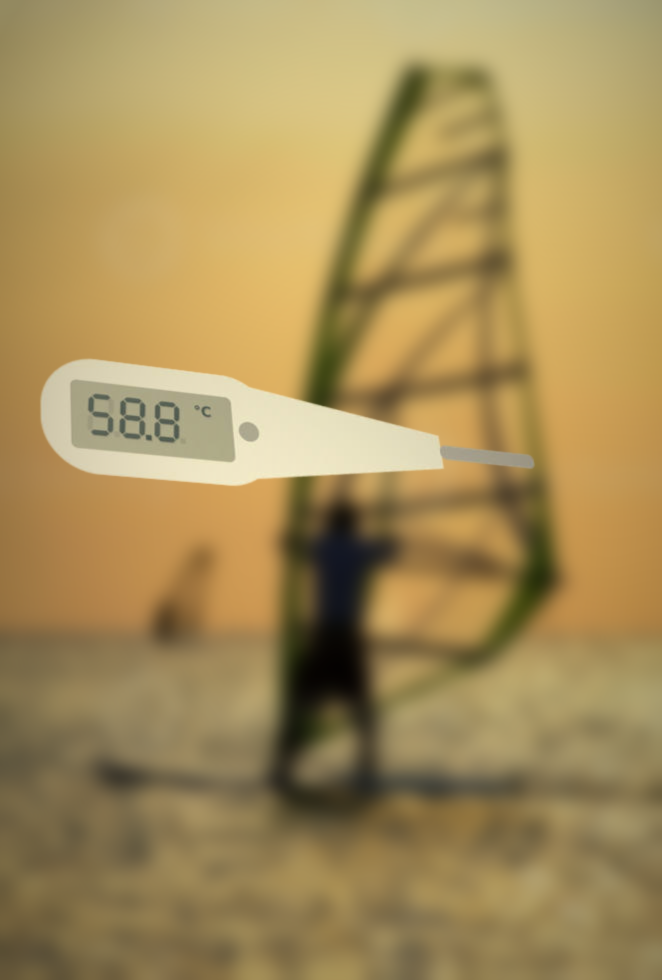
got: 58.8 °C
